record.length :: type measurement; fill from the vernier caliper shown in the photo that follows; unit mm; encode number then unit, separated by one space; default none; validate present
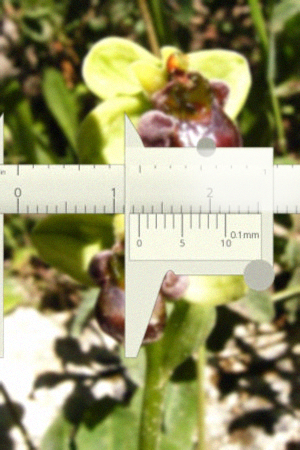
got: 12.6 mm
